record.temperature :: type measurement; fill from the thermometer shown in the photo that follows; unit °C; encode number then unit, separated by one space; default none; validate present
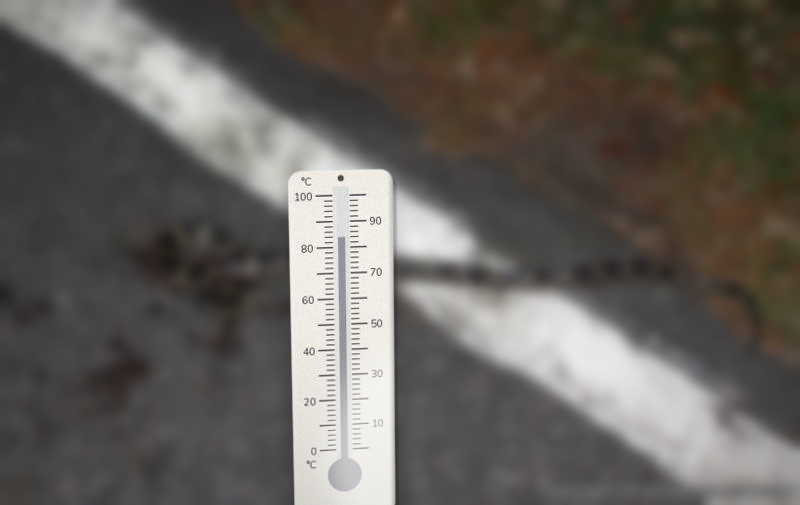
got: 84 °C
